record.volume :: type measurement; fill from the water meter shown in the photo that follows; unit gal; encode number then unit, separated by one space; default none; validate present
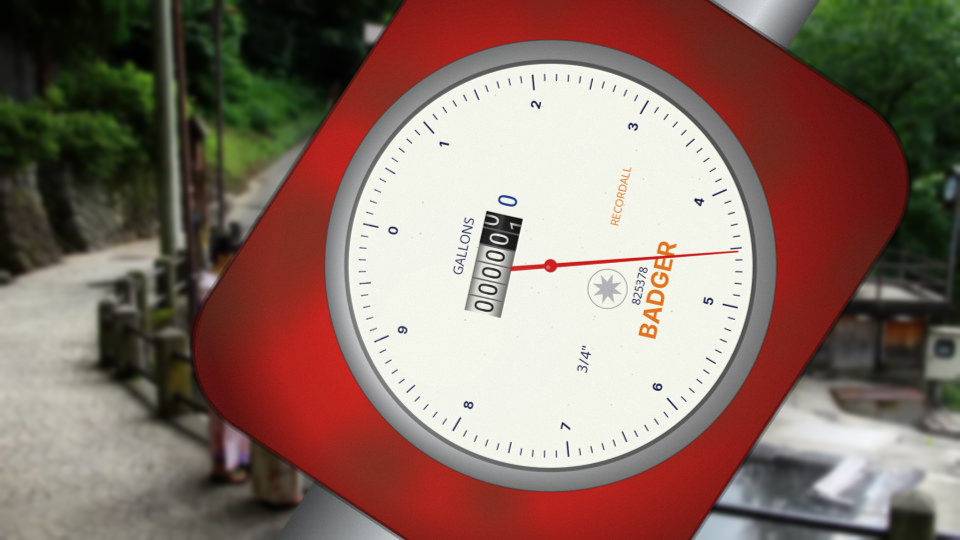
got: 4.5 gal
